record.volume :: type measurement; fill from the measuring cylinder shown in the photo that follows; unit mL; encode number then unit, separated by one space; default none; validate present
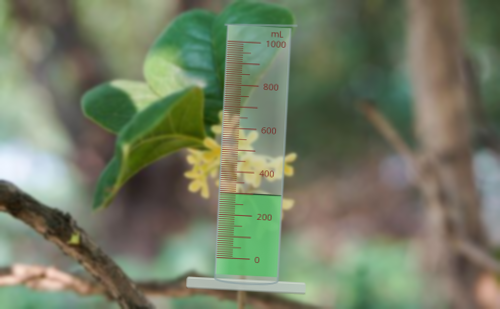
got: 300 mL
